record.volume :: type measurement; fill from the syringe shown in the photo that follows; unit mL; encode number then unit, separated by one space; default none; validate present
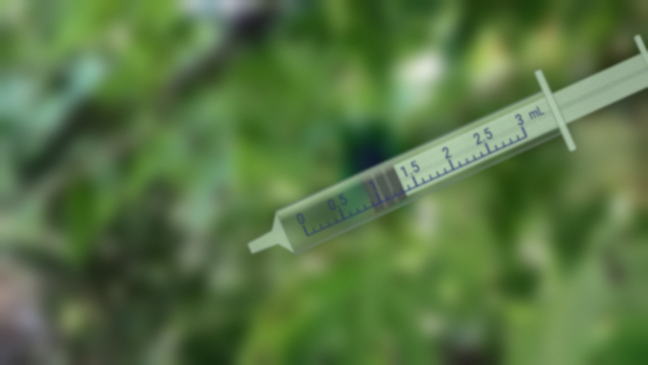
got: 0.9 mL
